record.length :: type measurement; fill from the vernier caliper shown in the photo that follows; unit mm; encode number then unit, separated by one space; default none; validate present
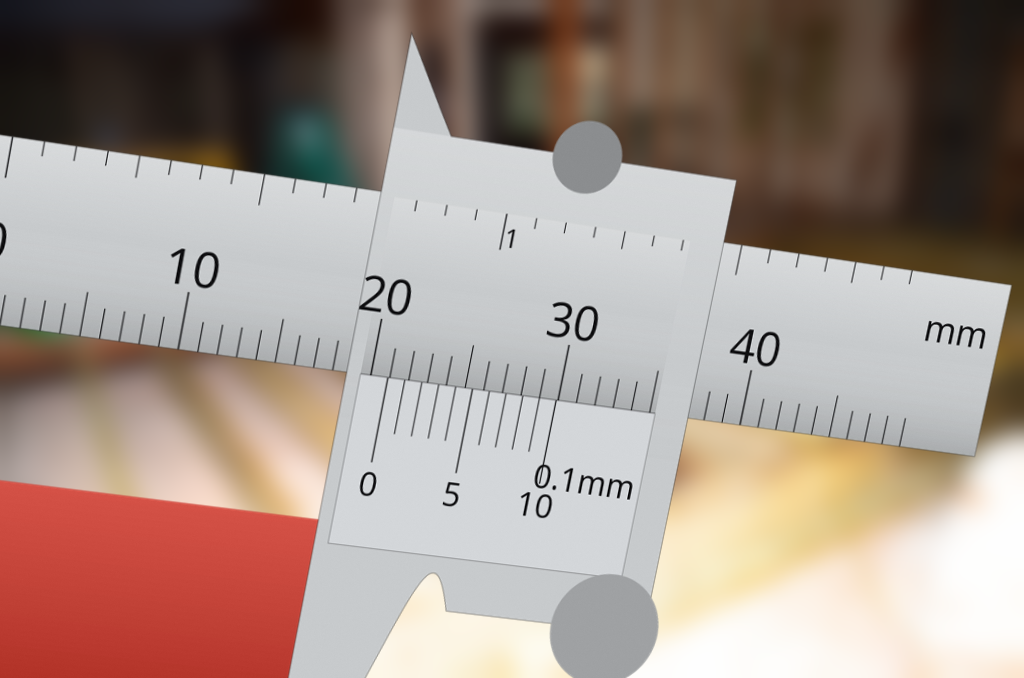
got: 20.9 mm
